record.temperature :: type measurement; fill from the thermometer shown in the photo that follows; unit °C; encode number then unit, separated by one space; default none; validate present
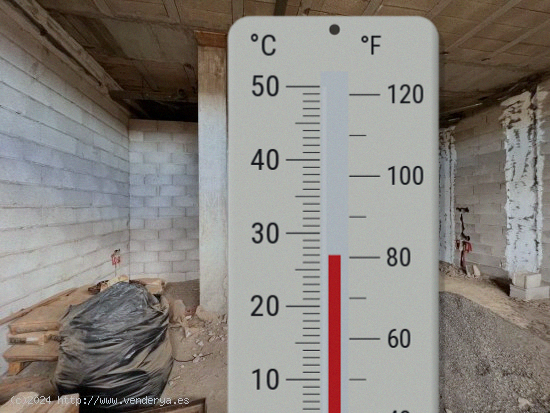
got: 27 °C
